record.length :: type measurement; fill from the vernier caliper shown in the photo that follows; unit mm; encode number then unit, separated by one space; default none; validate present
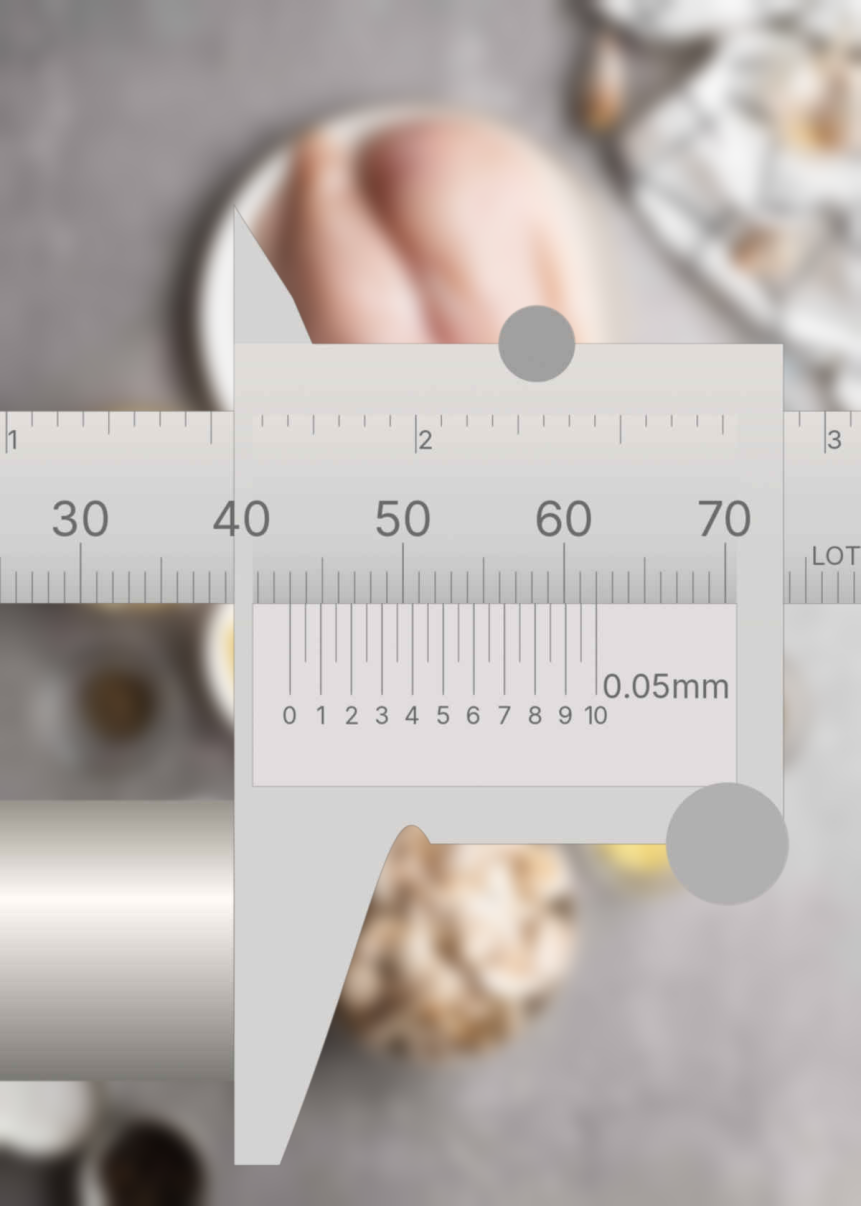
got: 43.0 mm
